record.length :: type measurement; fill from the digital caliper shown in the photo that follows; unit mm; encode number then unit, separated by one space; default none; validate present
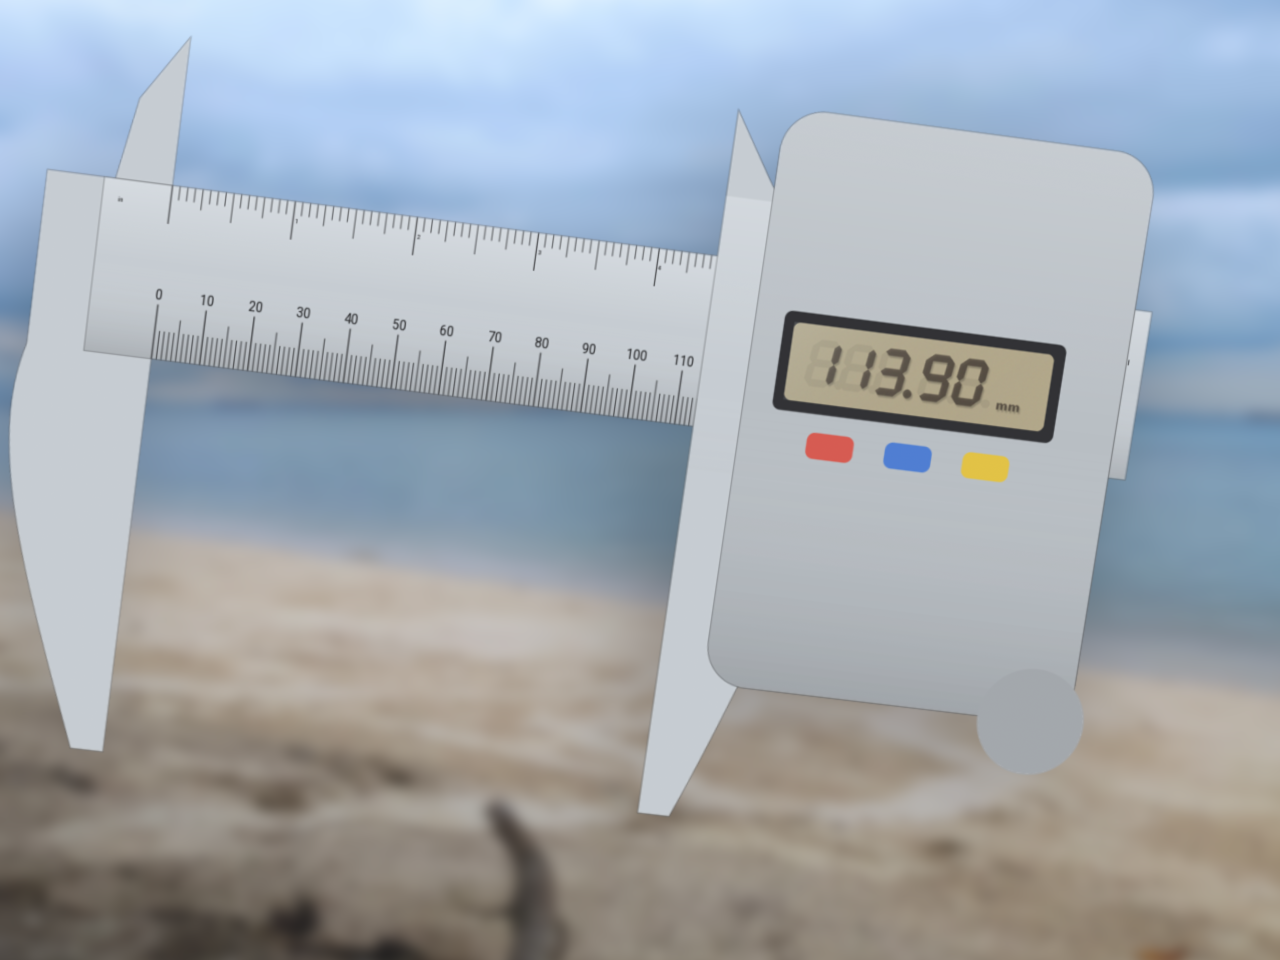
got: 113.90 mm
